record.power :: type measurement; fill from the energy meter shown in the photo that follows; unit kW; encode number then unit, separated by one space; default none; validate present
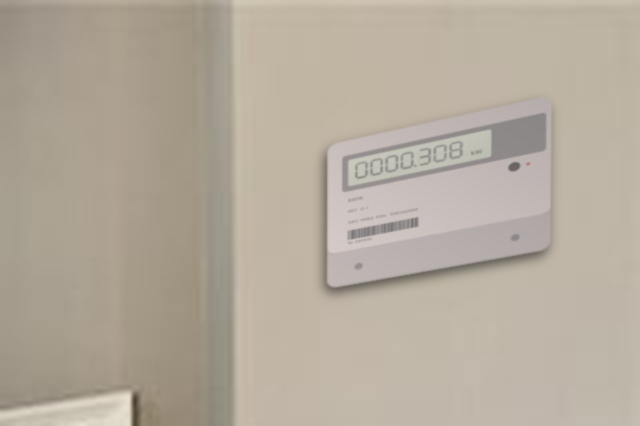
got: 0.308 kW
